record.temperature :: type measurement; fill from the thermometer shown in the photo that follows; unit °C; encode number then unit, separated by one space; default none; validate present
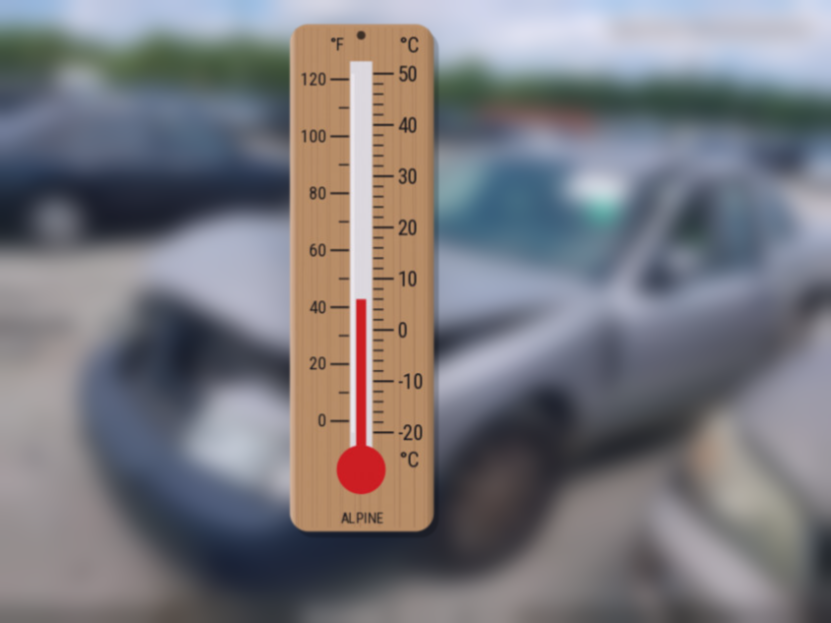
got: 6 °C
